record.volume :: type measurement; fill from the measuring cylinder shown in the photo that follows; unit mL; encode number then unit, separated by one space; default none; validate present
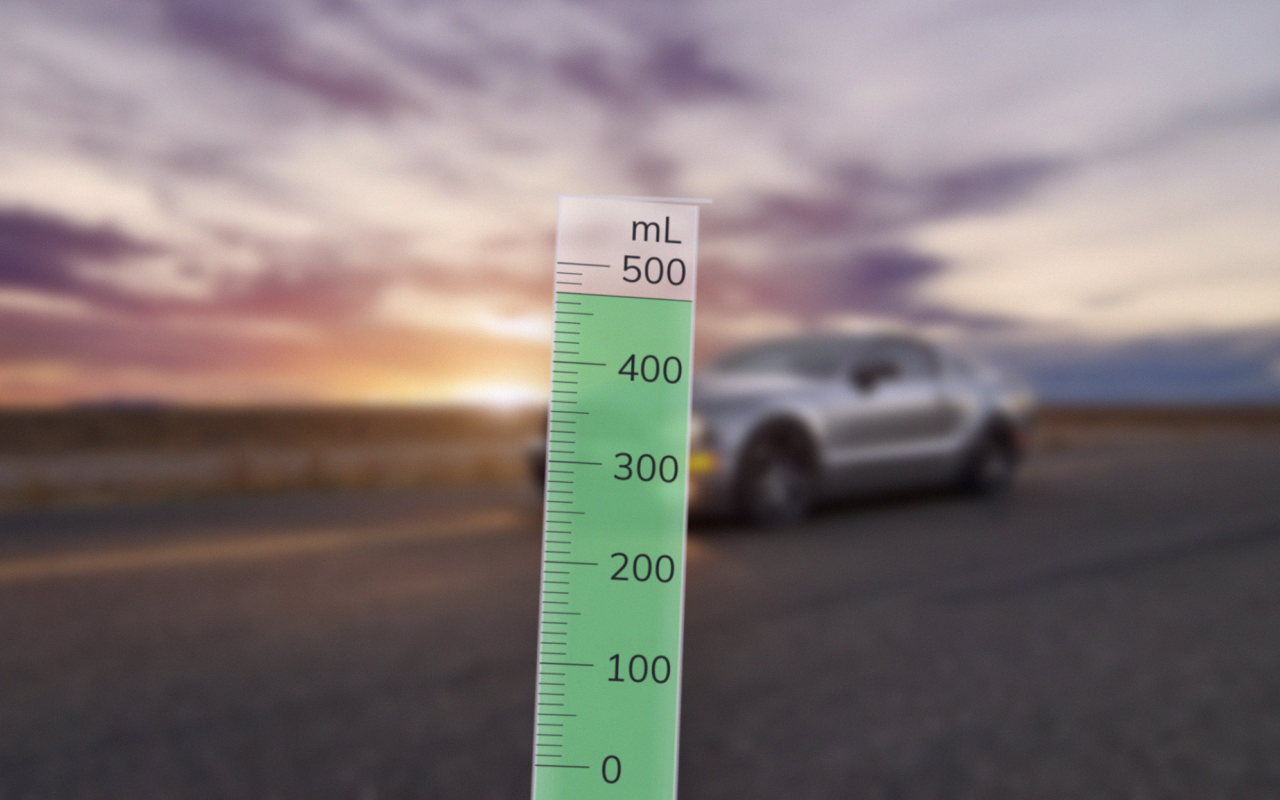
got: 470 mL
